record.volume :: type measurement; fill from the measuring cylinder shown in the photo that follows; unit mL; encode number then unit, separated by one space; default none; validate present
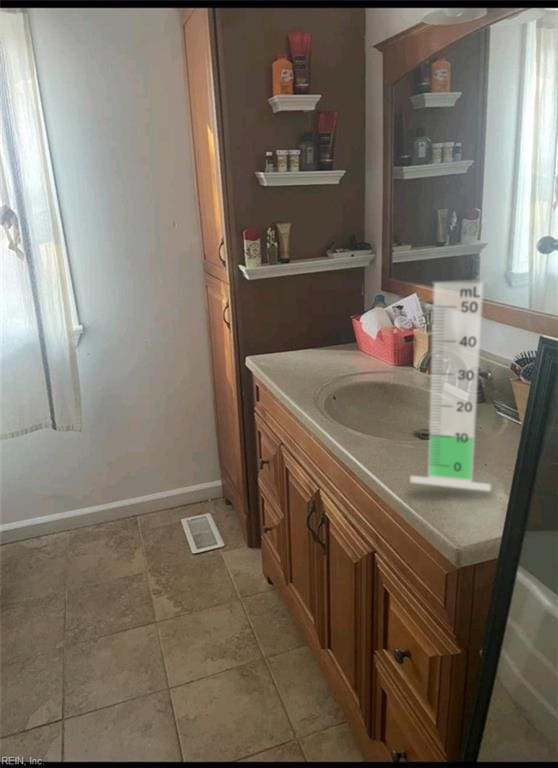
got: 10 mL
